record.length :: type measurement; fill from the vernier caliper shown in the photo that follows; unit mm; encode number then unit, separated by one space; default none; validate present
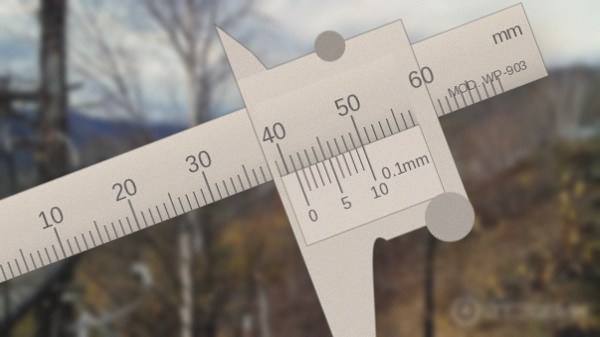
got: 41.0 mm
